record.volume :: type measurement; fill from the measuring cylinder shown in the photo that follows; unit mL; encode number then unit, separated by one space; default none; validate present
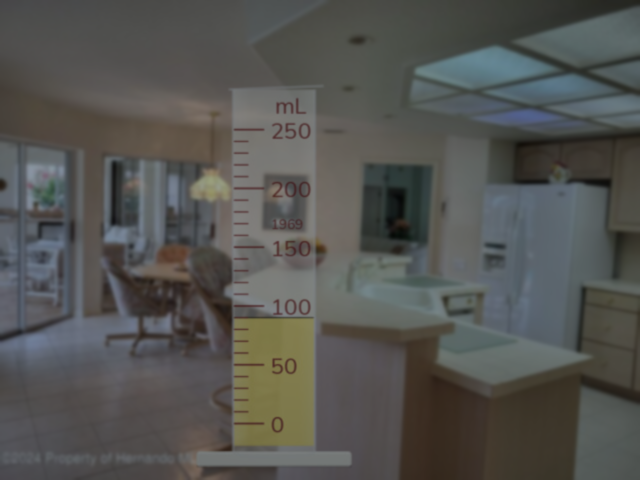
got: 90 mL
